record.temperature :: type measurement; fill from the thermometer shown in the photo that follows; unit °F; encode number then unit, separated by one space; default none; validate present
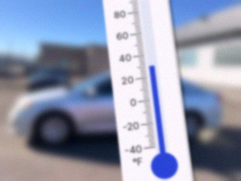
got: 30 °F
